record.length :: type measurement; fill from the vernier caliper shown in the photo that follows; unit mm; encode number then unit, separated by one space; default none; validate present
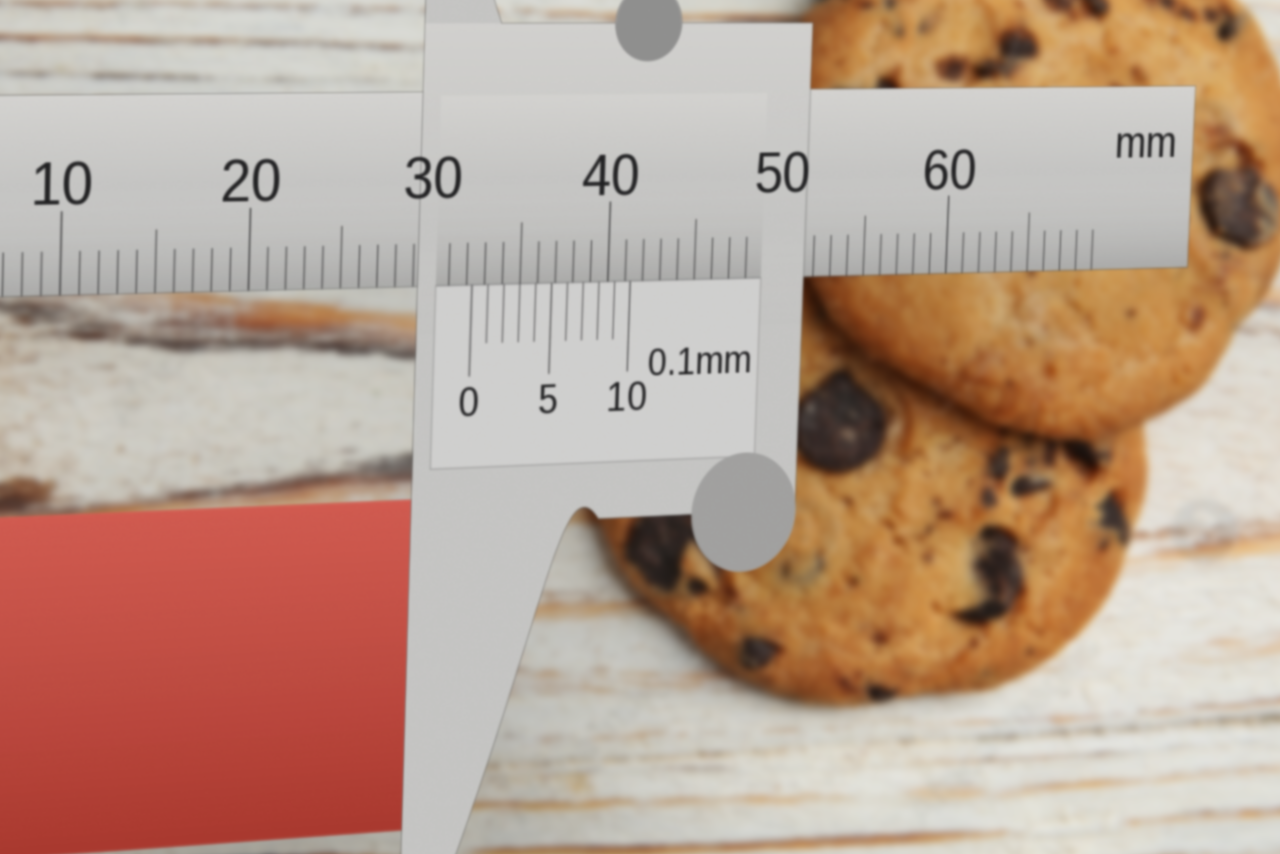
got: 32.3 mm
